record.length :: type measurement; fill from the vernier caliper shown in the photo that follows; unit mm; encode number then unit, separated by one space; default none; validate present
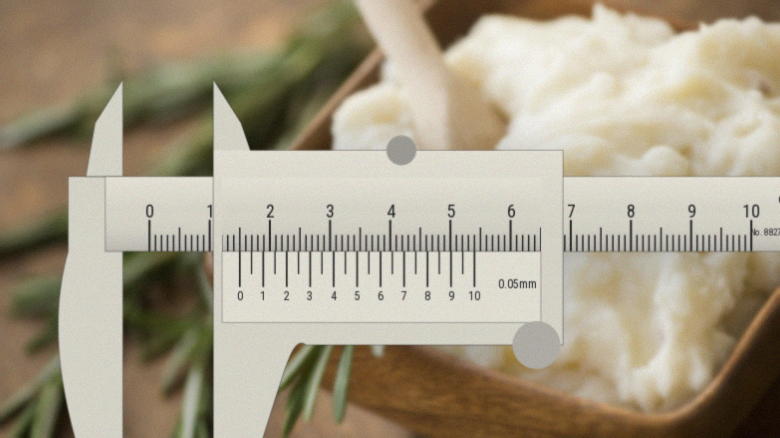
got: 15.0 mm
